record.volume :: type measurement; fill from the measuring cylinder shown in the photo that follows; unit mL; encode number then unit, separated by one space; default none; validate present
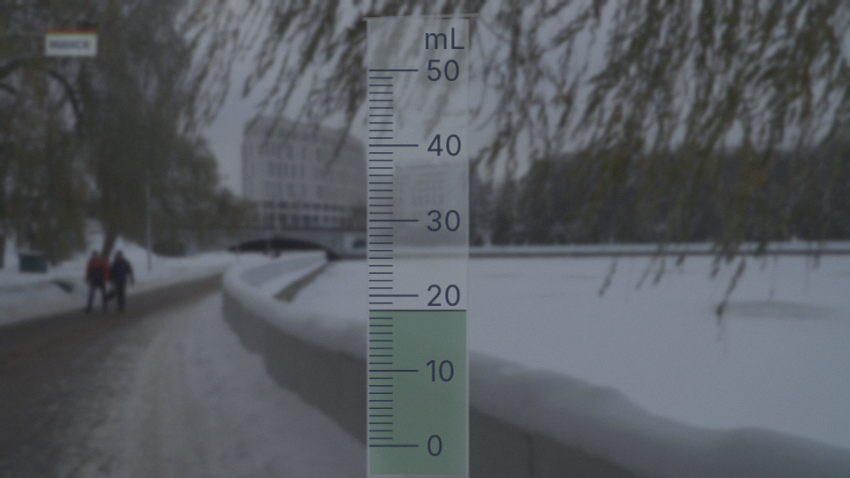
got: 18 mL
